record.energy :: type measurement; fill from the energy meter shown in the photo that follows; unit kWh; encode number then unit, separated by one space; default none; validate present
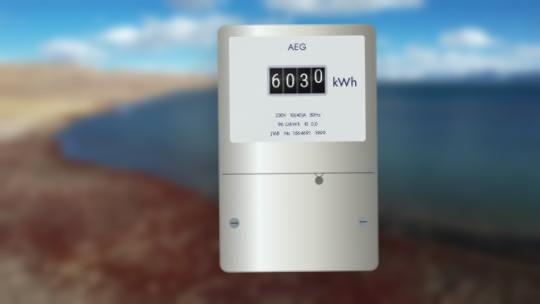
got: 6030 kWh
